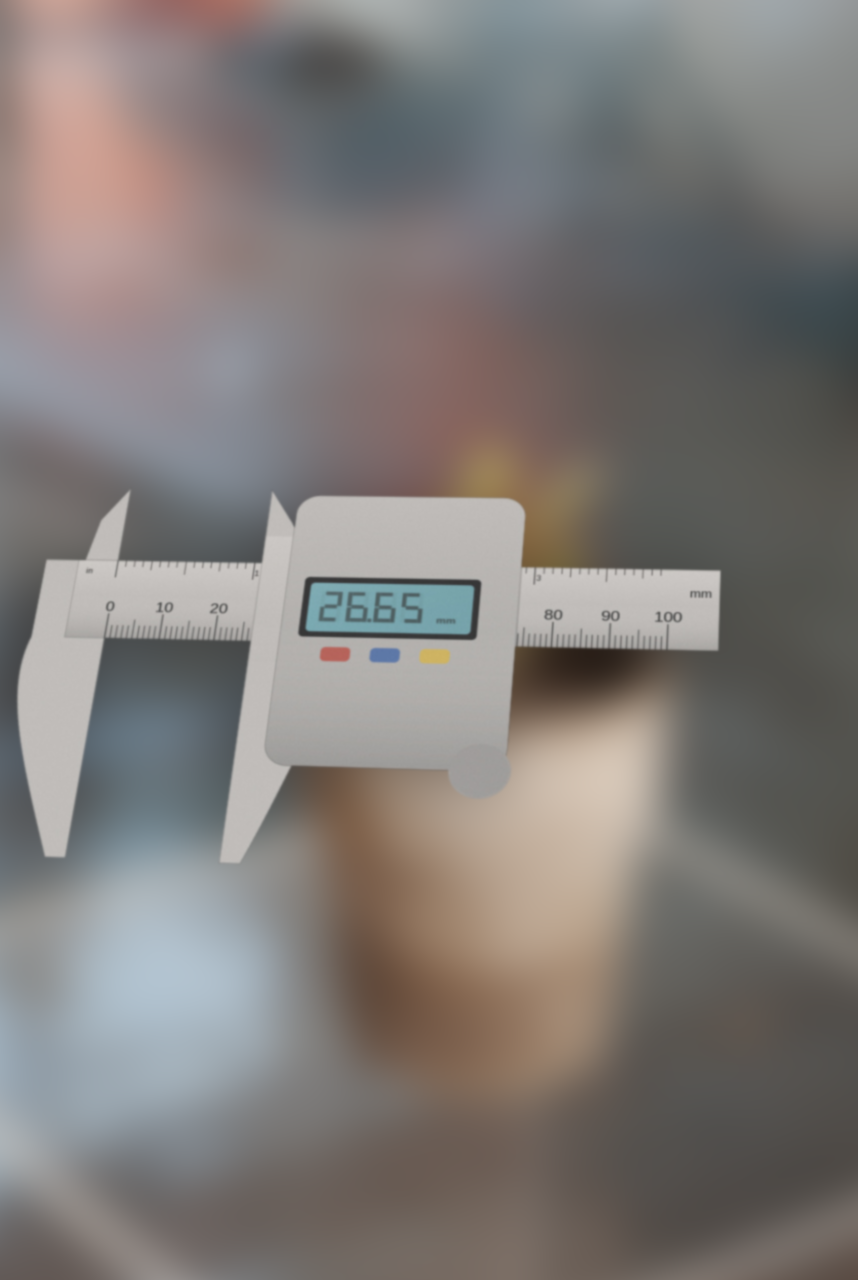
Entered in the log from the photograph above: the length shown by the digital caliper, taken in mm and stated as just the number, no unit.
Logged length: 26.65
